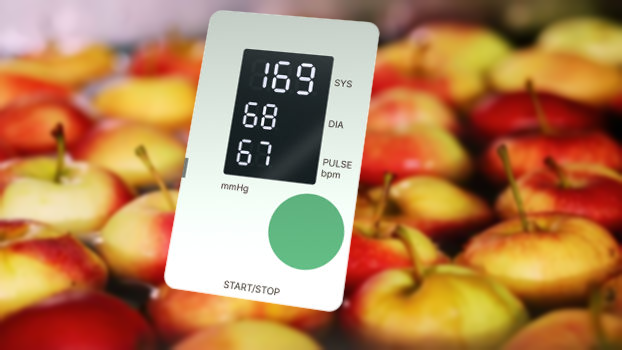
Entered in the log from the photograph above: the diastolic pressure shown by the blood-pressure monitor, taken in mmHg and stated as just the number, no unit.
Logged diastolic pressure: 68
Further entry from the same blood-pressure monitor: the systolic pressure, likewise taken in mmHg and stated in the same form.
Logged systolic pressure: 169
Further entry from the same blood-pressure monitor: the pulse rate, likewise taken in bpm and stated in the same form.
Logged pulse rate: 67
